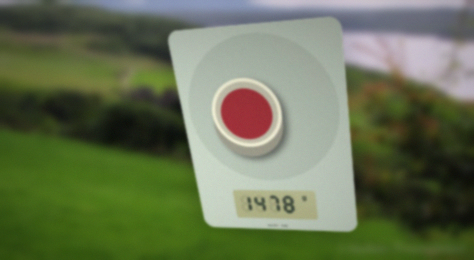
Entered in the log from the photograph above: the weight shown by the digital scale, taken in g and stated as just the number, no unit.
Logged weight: 1478
